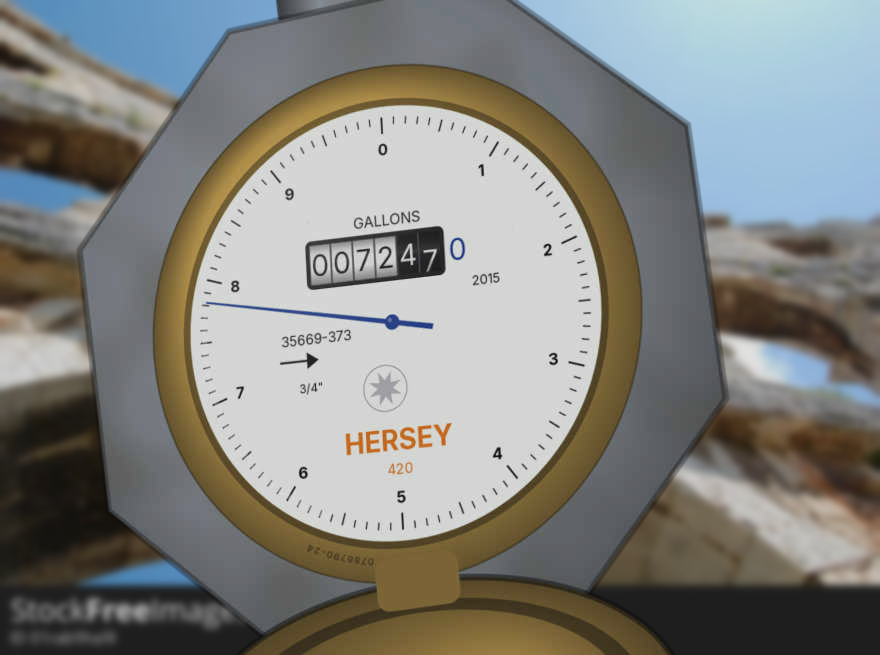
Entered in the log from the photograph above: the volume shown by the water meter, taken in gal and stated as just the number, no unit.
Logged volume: 72467.8
